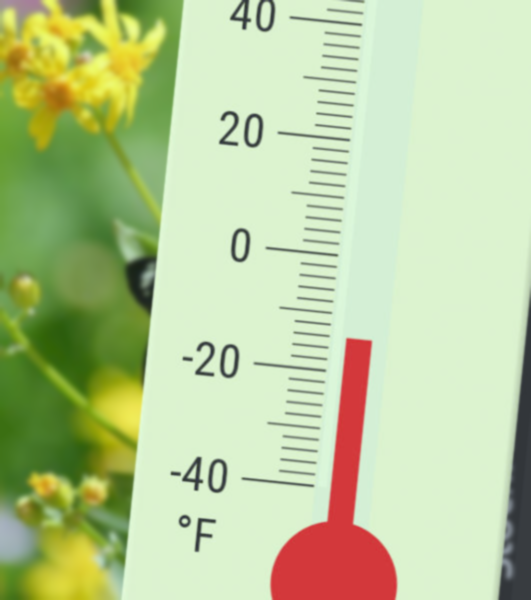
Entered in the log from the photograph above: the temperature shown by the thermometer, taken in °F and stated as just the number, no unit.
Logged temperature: -14
